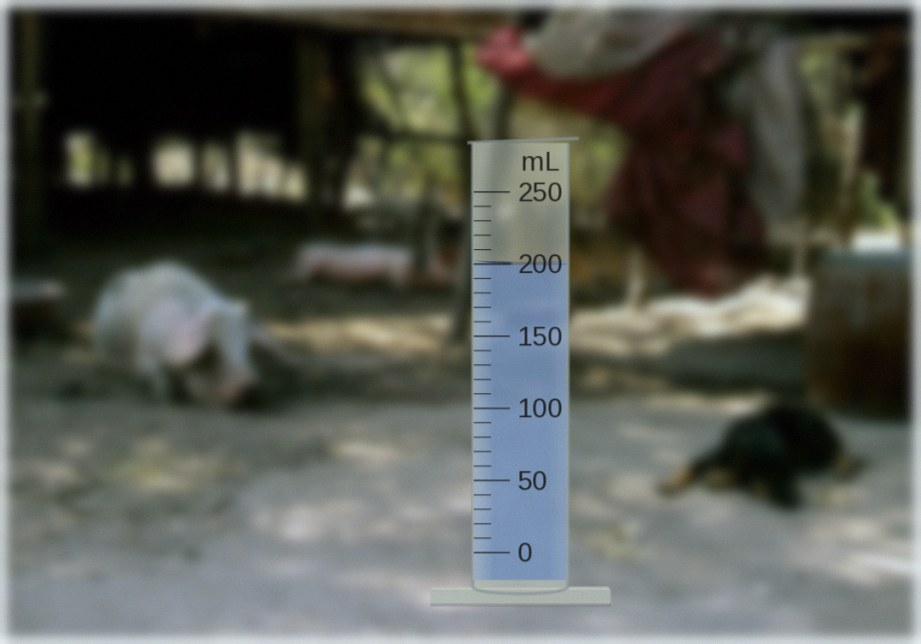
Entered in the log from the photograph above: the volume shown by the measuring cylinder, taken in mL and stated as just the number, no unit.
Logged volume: 200
